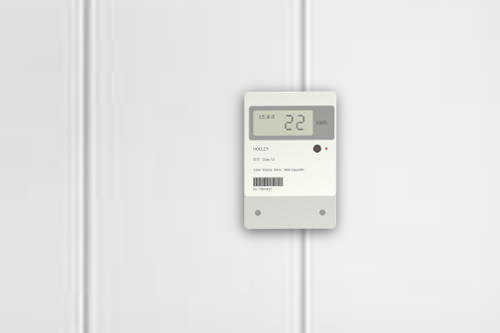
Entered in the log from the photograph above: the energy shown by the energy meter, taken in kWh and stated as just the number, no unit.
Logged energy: 22
